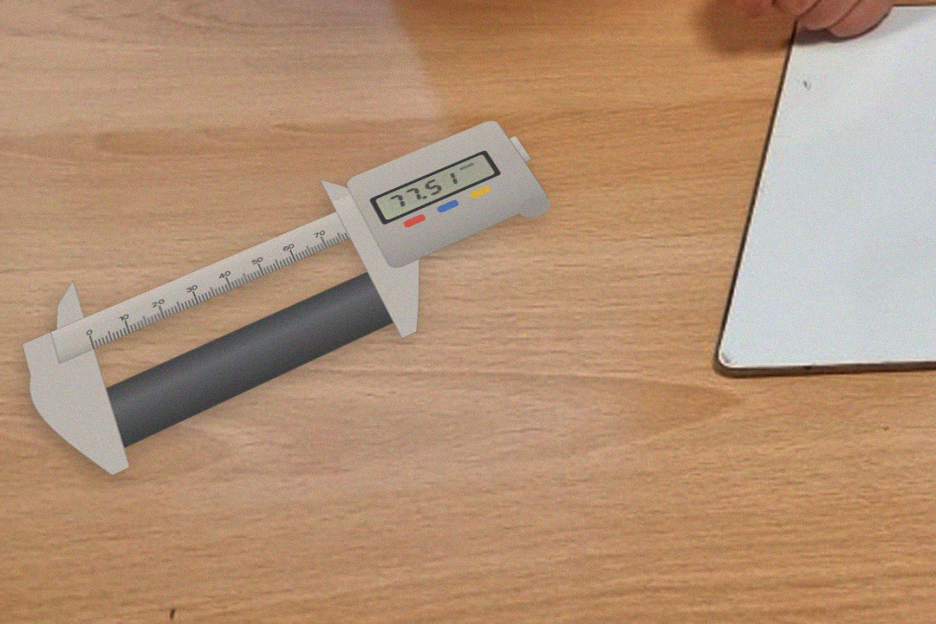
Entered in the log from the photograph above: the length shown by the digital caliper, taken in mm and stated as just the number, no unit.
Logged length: 77.51
